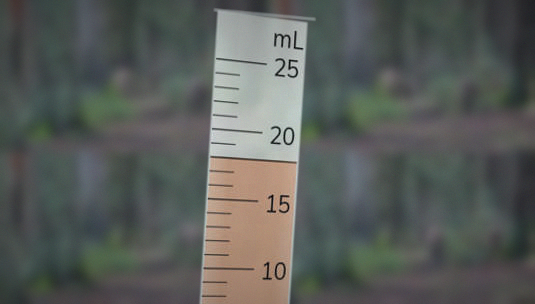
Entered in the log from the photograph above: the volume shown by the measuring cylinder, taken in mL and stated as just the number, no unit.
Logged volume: 18
